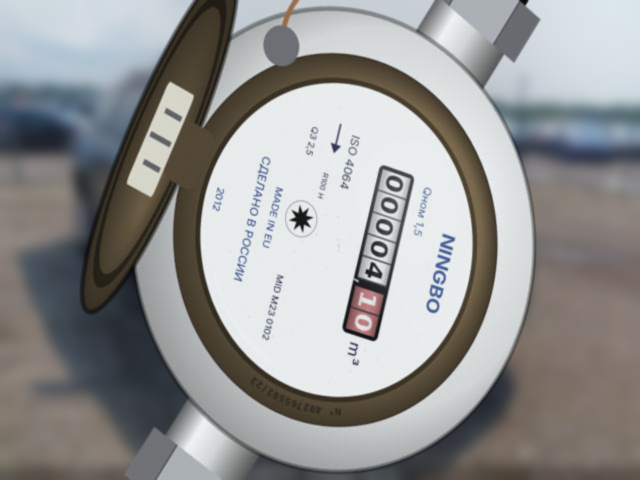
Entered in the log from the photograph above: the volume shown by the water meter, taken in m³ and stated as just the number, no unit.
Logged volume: 4.10
